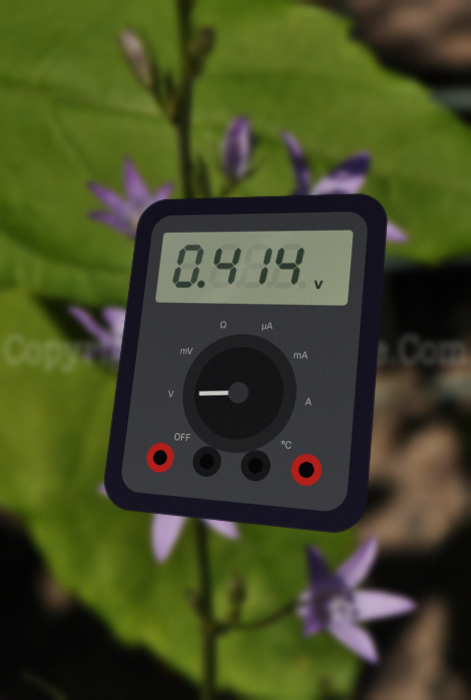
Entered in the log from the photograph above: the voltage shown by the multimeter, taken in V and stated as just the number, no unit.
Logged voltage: 0.414
